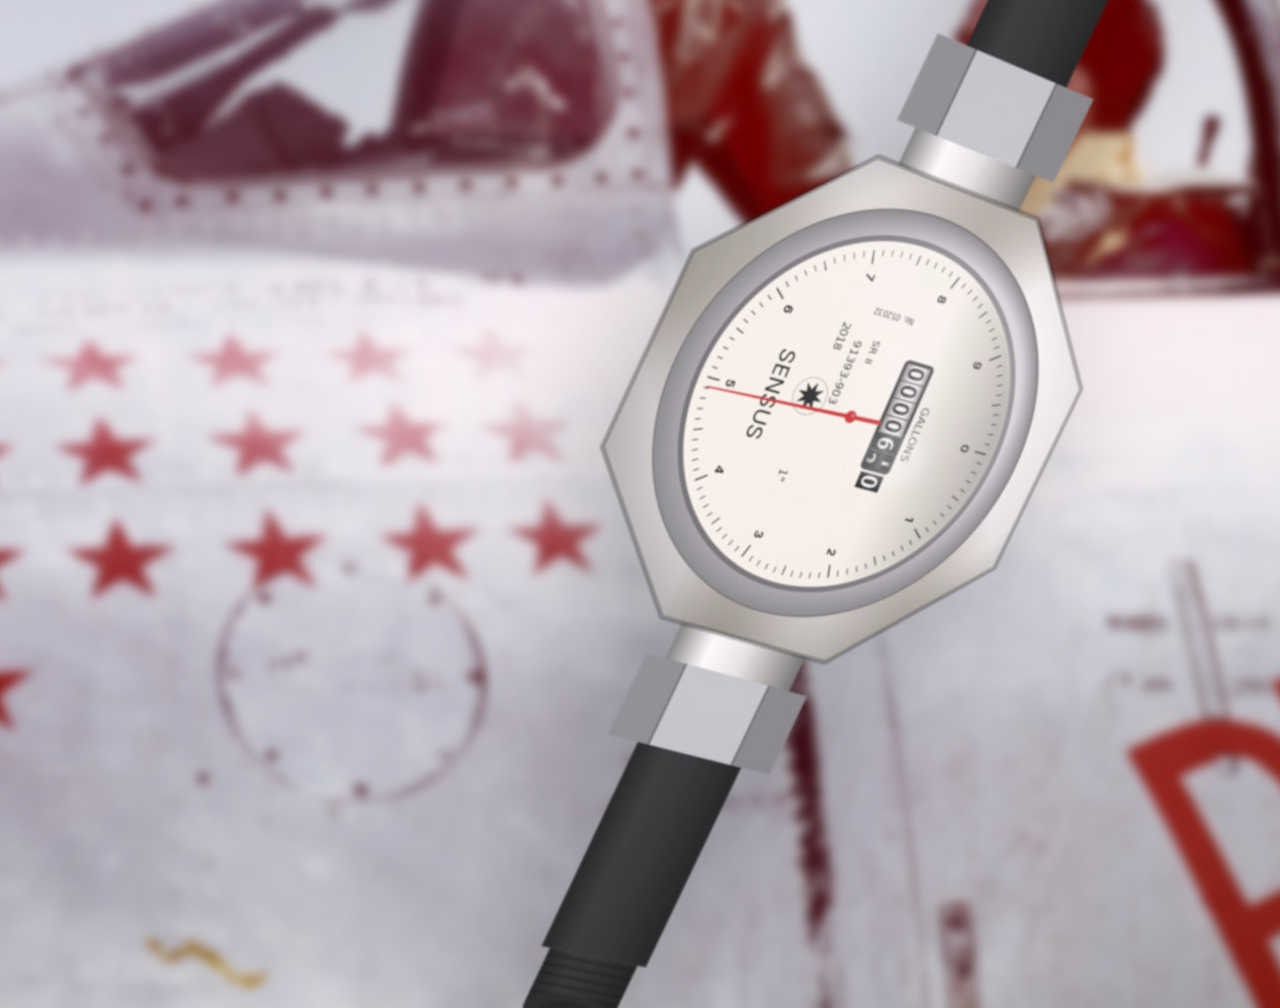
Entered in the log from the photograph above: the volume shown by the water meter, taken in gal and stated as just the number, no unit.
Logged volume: 614.9
